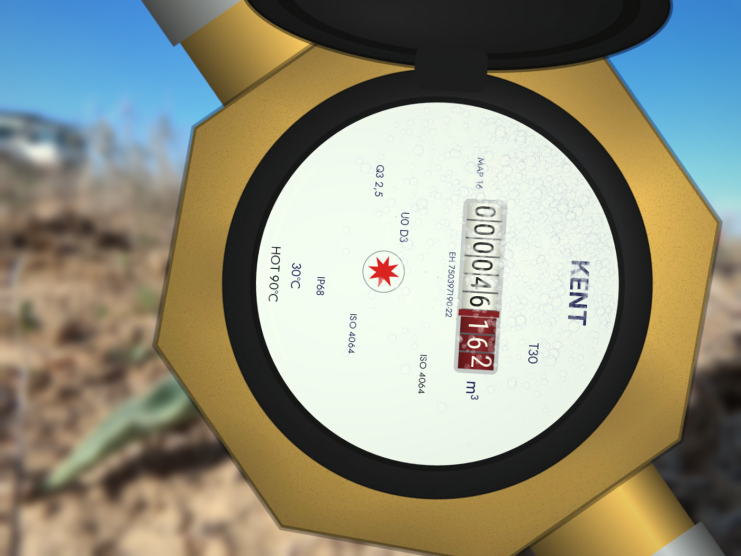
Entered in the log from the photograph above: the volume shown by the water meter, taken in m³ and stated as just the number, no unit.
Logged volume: 46.162
